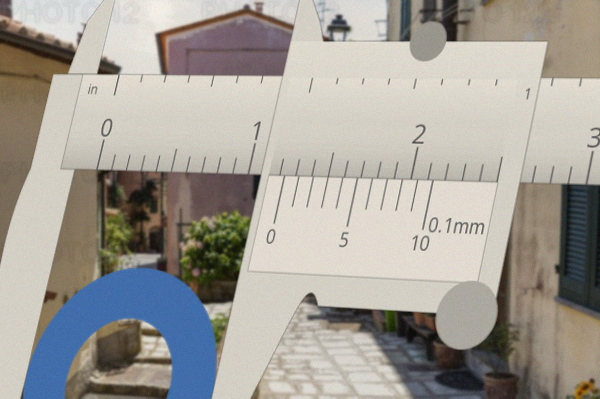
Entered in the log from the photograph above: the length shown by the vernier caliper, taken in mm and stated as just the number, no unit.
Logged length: 12.3
